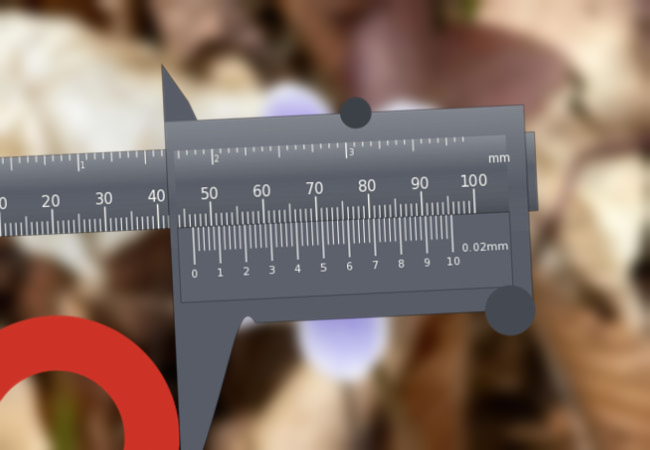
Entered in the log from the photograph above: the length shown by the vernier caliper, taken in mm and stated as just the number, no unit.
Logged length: 46.5
